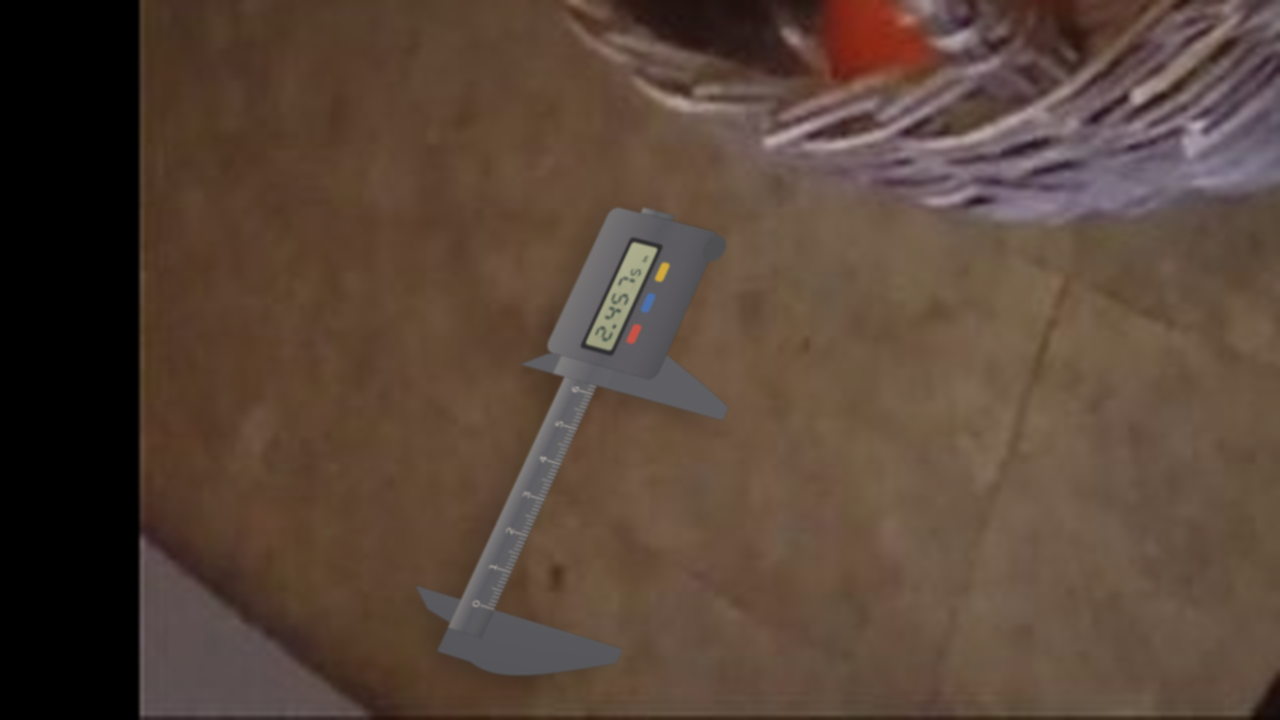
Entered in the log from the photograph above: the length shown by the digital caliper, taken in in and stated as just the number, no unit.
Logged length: 2.4575
